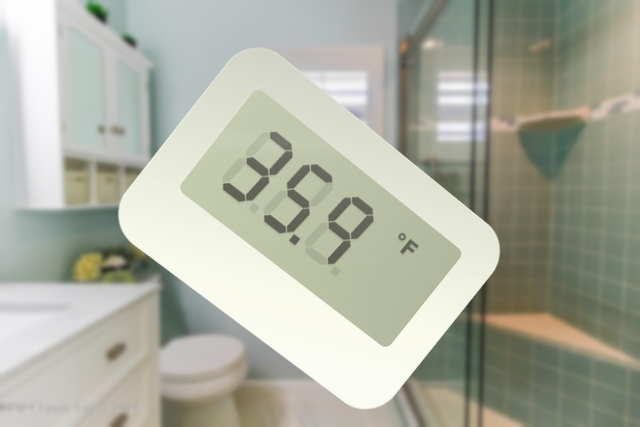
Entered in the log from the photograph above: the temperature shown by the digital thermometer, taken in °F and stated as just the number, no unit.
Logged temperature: 35.9
